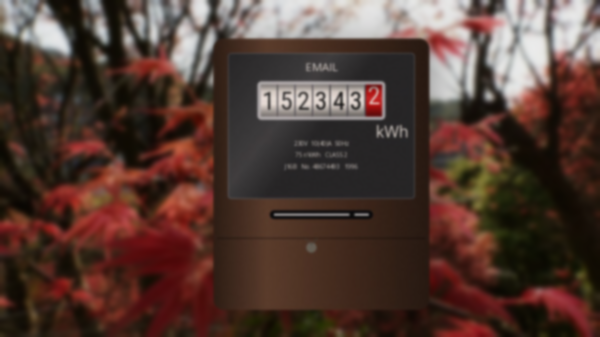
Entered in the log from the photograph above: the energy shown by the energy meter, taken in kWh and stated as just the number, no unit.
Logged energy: 152343.2
